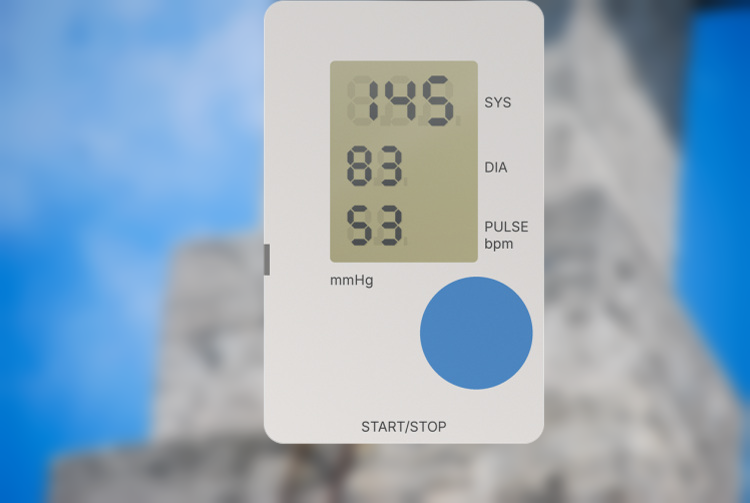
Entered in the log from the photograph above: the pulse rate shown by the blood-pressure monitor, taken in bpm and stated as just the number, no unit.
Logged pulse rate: 53
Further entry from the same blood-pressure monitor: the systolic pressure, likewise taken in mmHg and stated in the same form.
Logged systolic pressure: 145
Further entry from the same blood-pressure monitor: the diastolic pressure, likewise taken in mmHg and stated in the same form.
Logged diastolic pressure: 83
